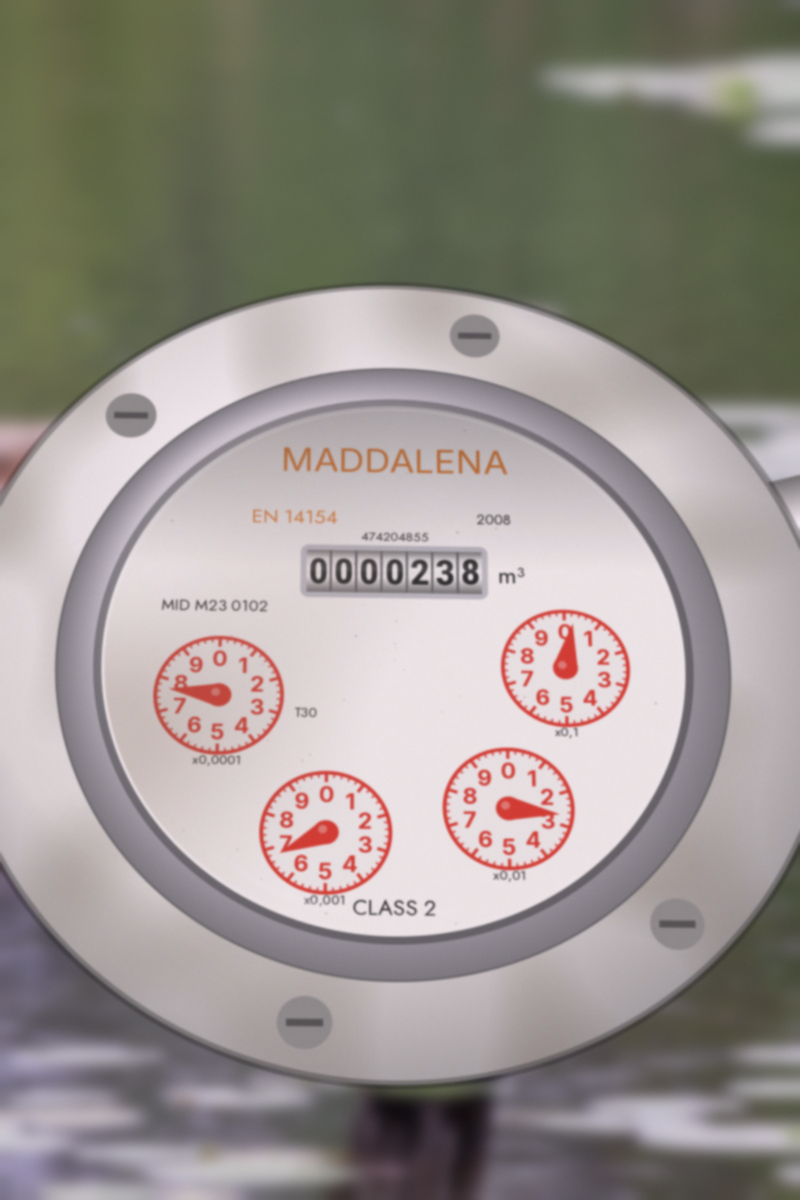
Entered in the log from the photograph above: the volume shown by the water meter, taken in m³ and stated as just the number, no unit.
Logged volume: 238.0267
